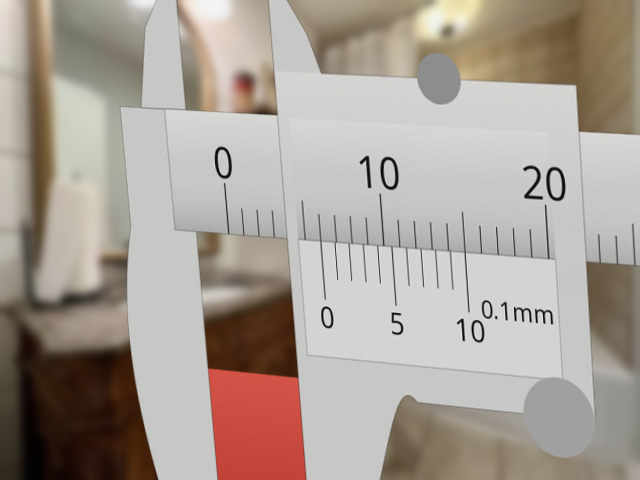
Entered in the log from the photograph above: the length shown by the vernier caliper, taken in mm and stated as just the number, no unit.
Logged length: 6.0
